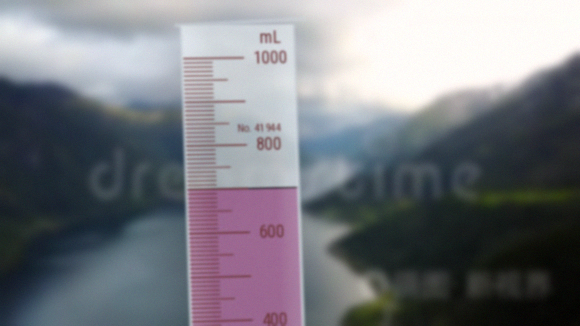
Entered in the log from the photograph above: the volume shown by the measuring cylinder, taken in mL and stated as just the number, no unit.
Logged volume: 700
